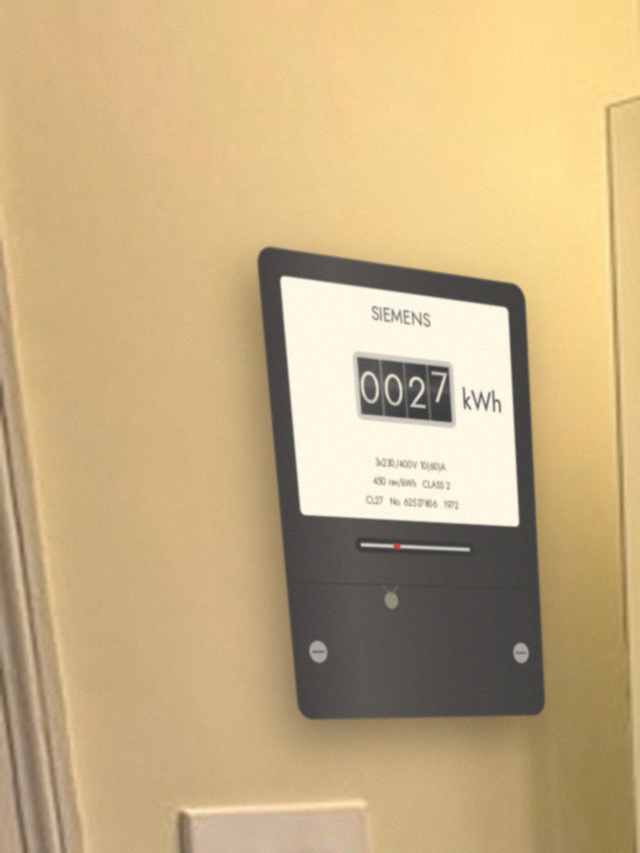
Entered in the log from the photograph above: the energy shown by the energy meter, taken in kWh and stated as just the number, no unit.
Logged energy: 27
